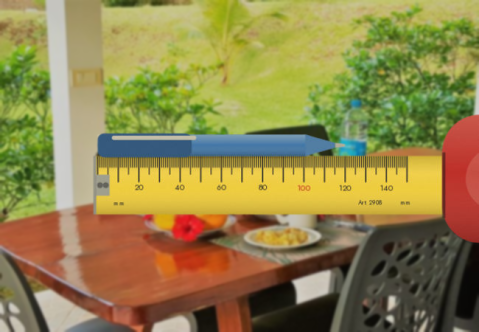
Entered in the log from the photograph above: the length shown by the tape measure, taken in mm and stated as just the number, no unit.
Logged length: 120
